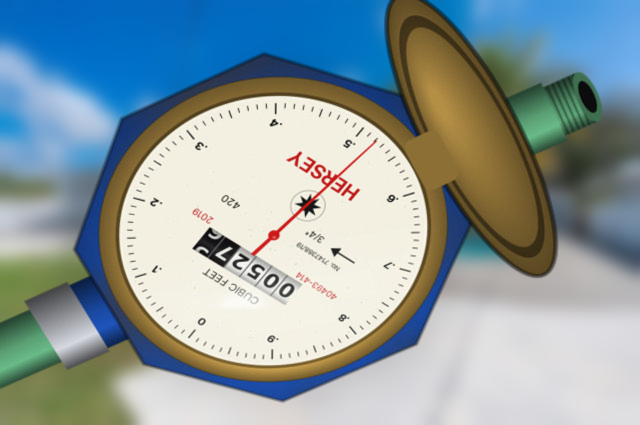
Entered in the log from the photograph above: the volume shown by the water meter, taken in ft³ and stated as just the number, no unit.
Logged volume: 5275.52
